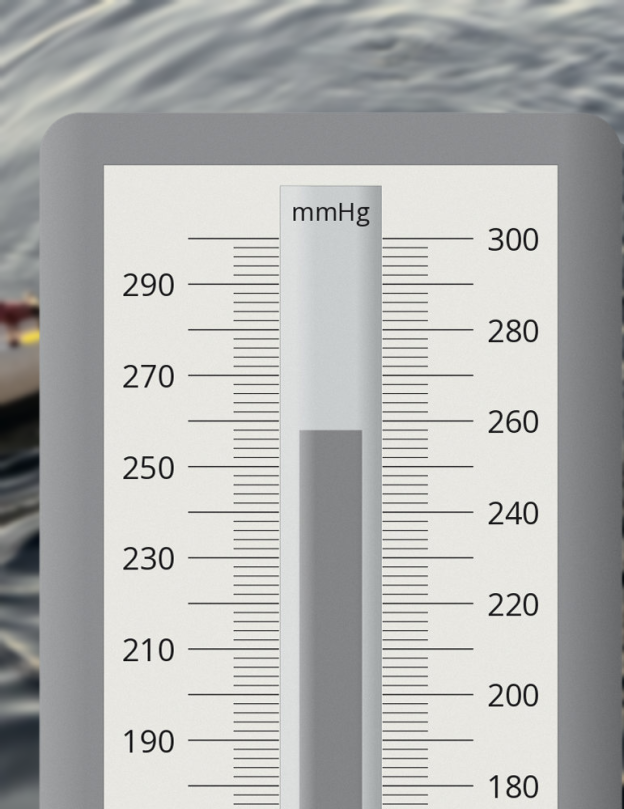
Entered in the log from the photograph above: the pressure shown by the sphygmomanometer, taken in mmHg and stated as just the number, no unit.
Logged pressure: 258
